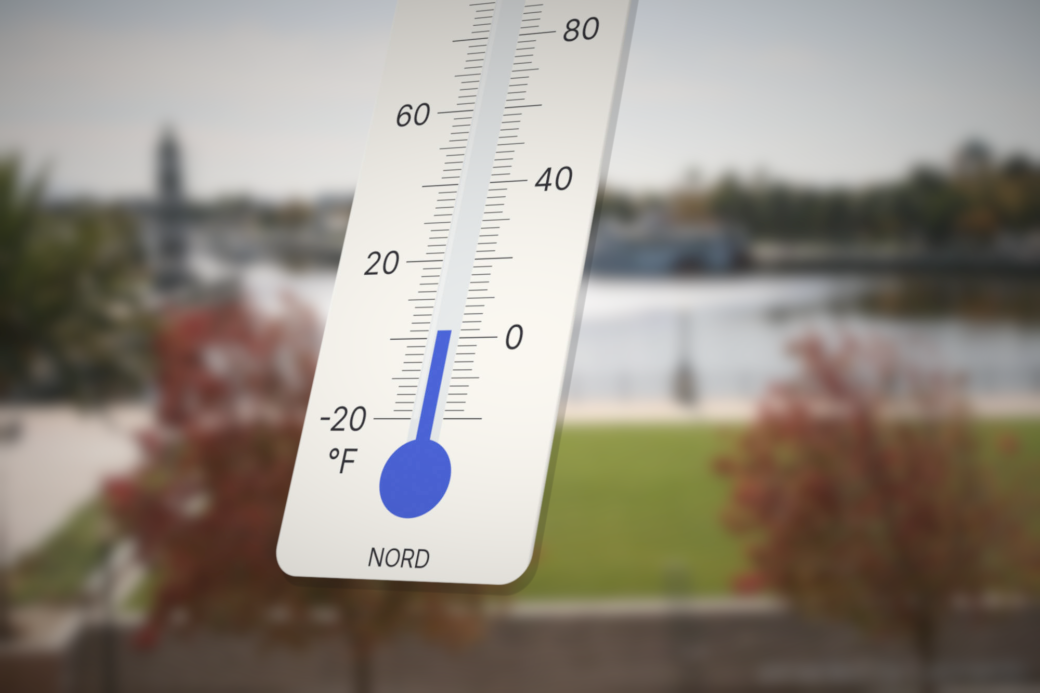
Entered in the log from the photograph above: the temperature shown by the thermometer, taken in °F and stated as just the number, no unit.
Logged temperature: 2
